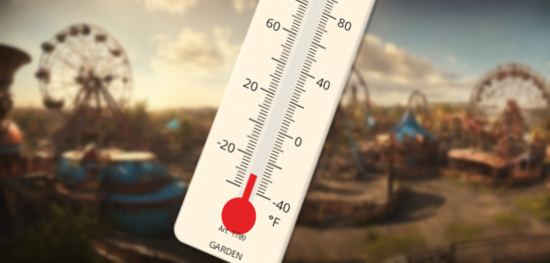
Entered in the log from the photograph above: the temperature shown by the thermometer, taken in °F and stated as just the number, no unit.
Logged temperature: -30
